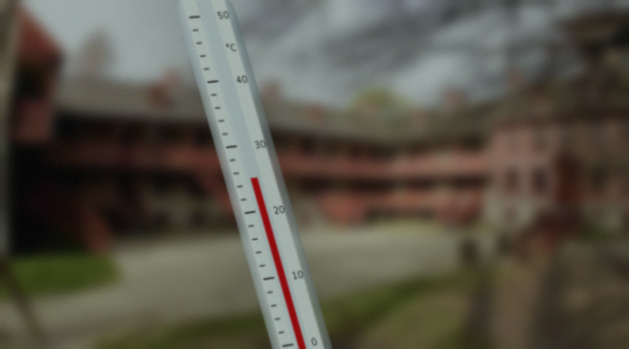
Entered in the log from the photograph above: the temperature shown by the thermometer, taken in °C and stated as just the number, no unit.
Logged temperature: 25
